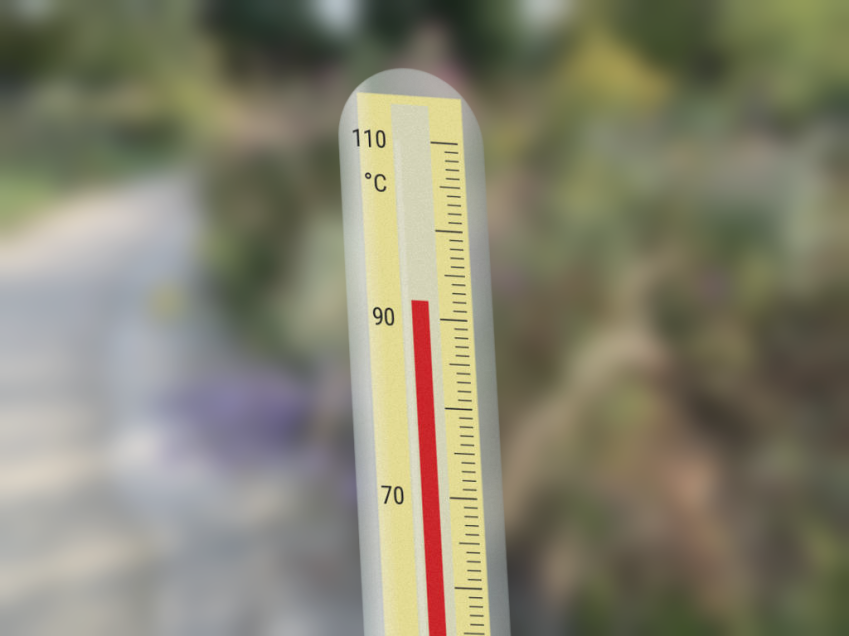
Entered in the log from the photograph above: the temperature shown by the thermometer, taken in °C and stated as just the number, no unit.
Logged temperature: 92
